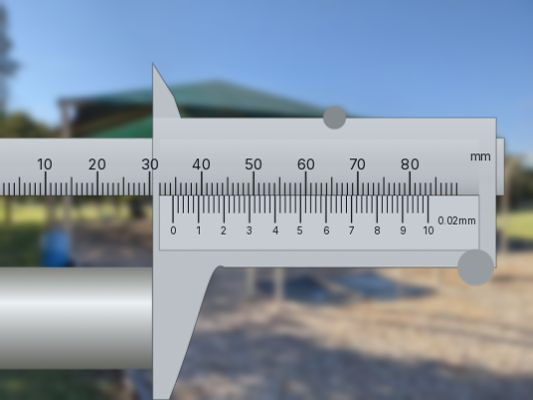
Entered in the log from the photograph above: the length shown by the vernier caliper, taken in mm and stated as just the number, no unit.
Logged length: 34.5
